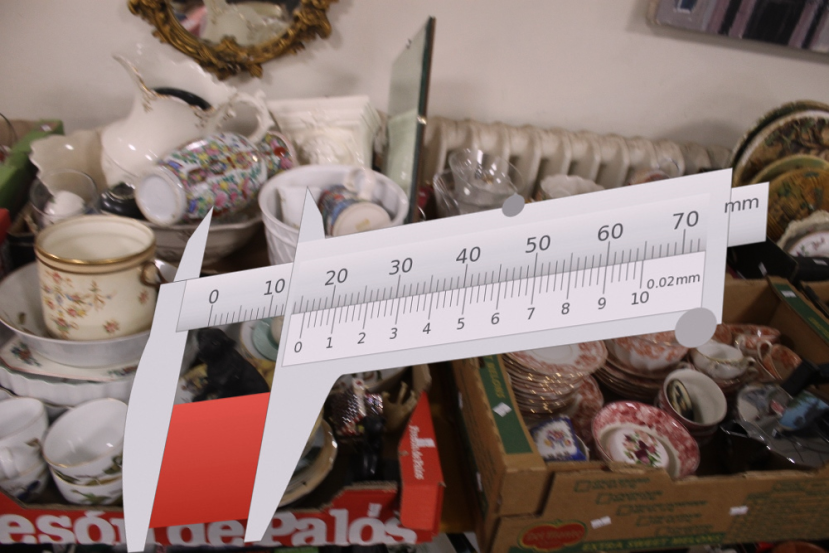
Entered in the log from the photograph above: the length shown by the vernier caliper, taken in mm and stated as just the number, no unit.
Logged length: 15.8
